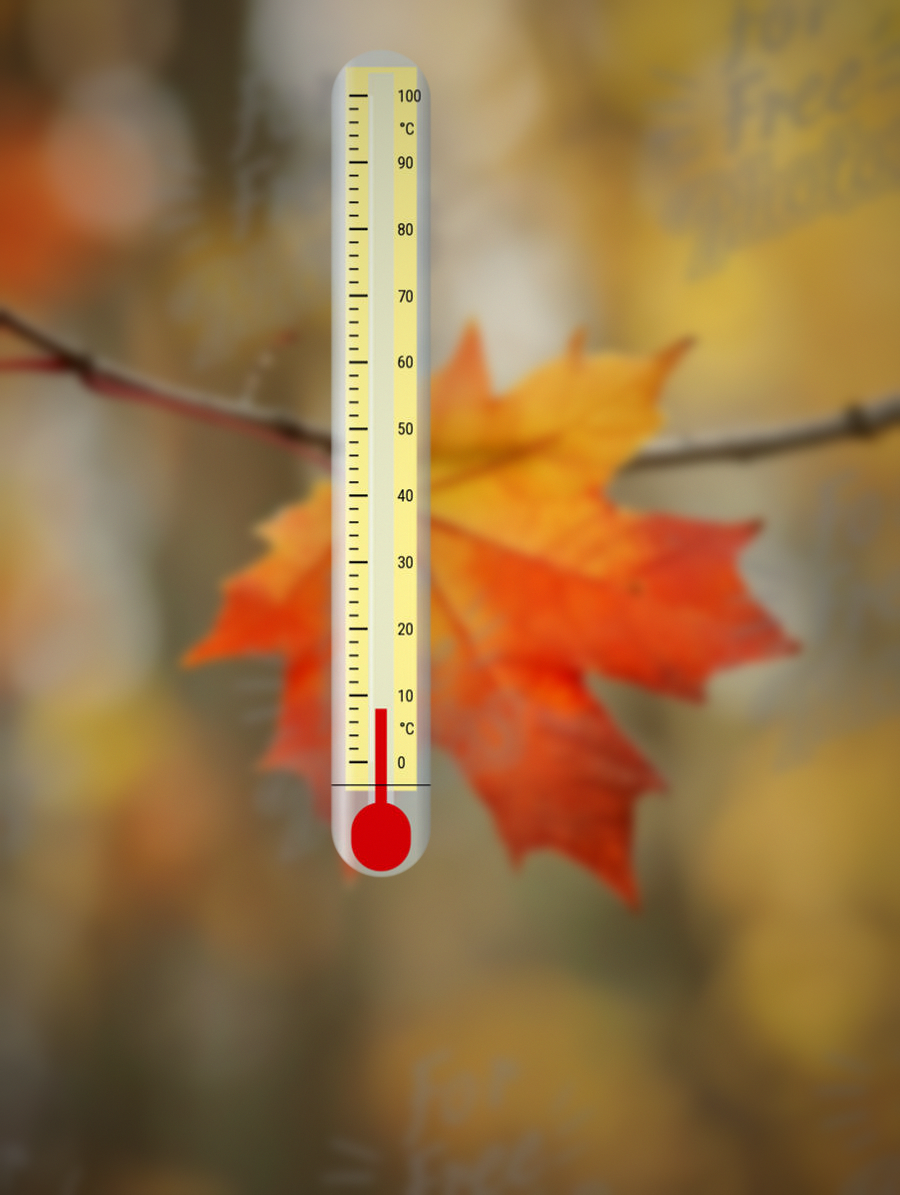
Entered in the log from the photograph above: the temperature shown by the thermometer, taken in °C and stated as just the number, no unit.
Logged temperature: 8
